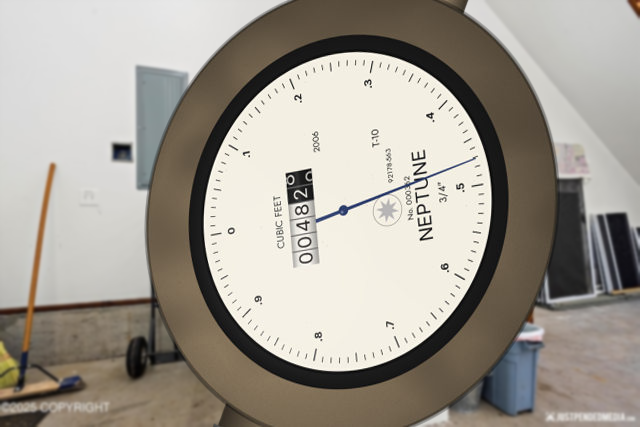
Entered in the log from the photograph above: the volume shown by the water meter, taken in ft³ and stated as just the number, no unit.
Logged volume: 4828.47
